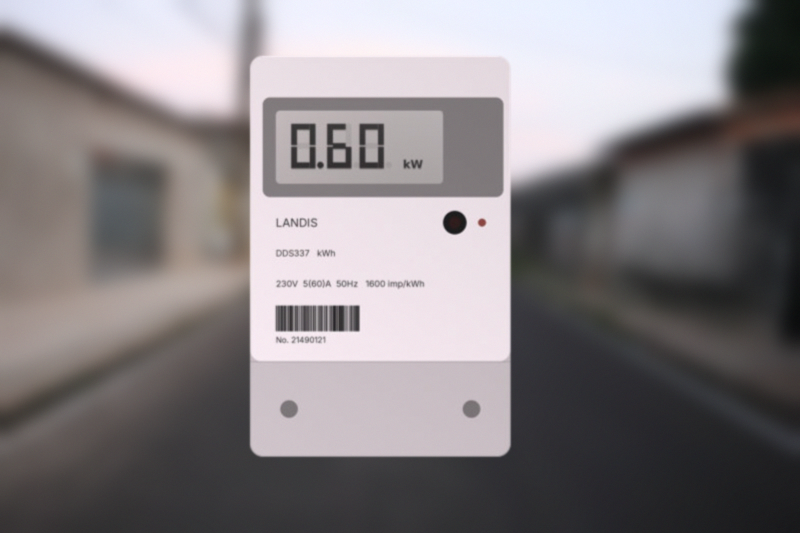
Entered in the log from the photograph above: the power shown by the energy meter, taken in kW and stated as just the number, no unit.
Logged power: 0.60
